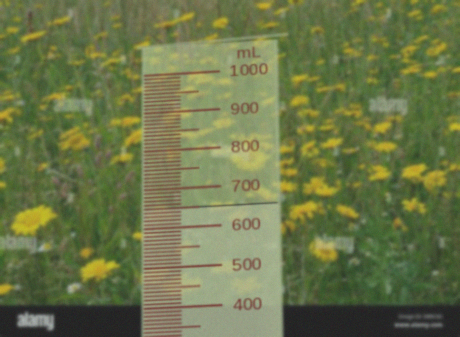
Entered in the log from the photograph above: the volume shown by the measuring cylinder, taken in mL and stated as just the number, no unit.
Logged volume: 650
